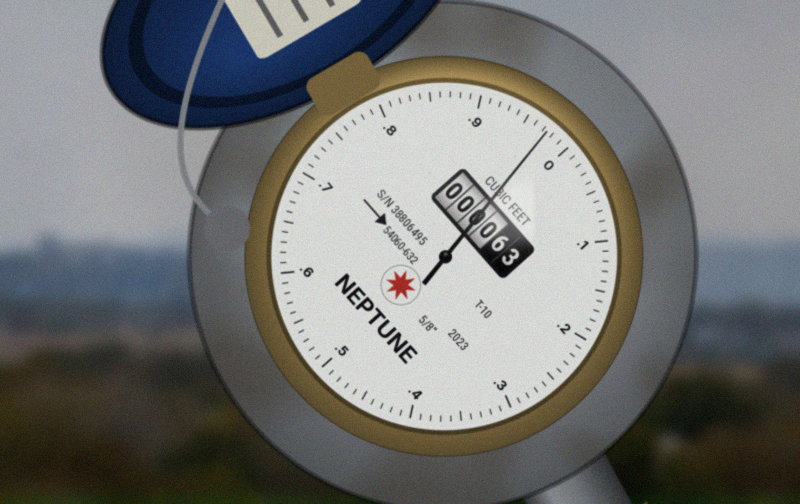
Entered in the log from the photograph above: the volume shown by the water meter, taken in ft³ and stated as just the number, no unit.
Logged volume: 62.97
